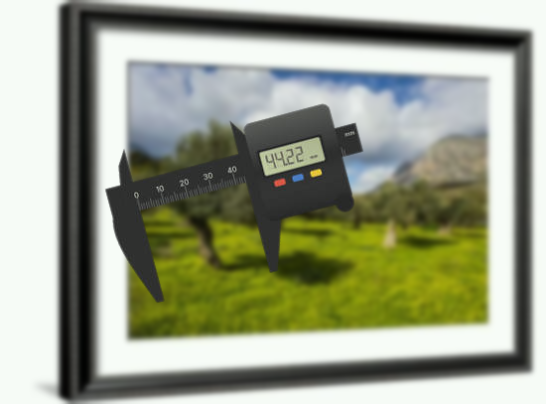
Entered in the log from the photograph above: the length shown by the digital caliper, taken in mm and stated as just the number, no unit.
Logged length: 44.22
